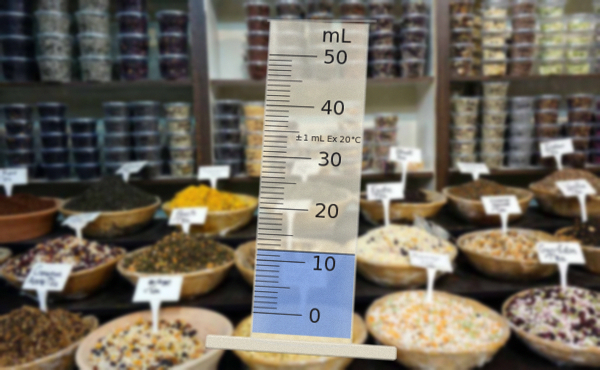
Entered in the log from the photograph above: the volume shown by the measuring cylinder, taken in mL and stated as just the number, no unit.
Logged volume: 12
